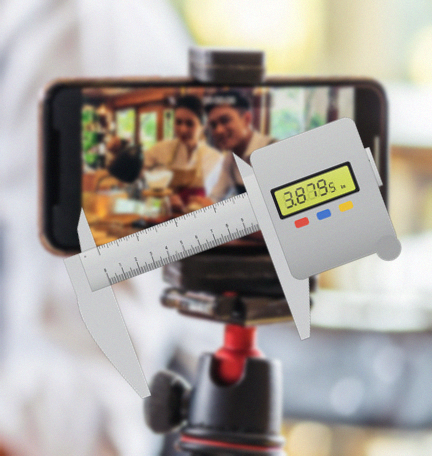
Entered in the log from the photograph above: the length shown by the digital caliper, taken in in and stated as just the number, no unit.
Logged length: 3.8795
